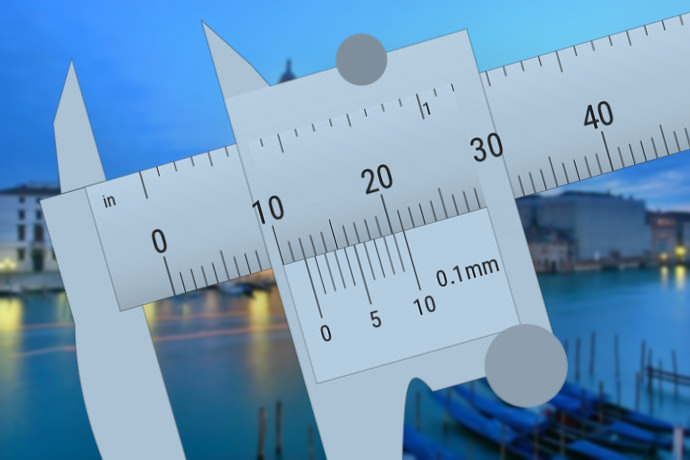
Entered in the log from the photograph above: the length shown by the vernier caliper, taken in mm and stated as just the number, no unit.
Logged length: 12.0
